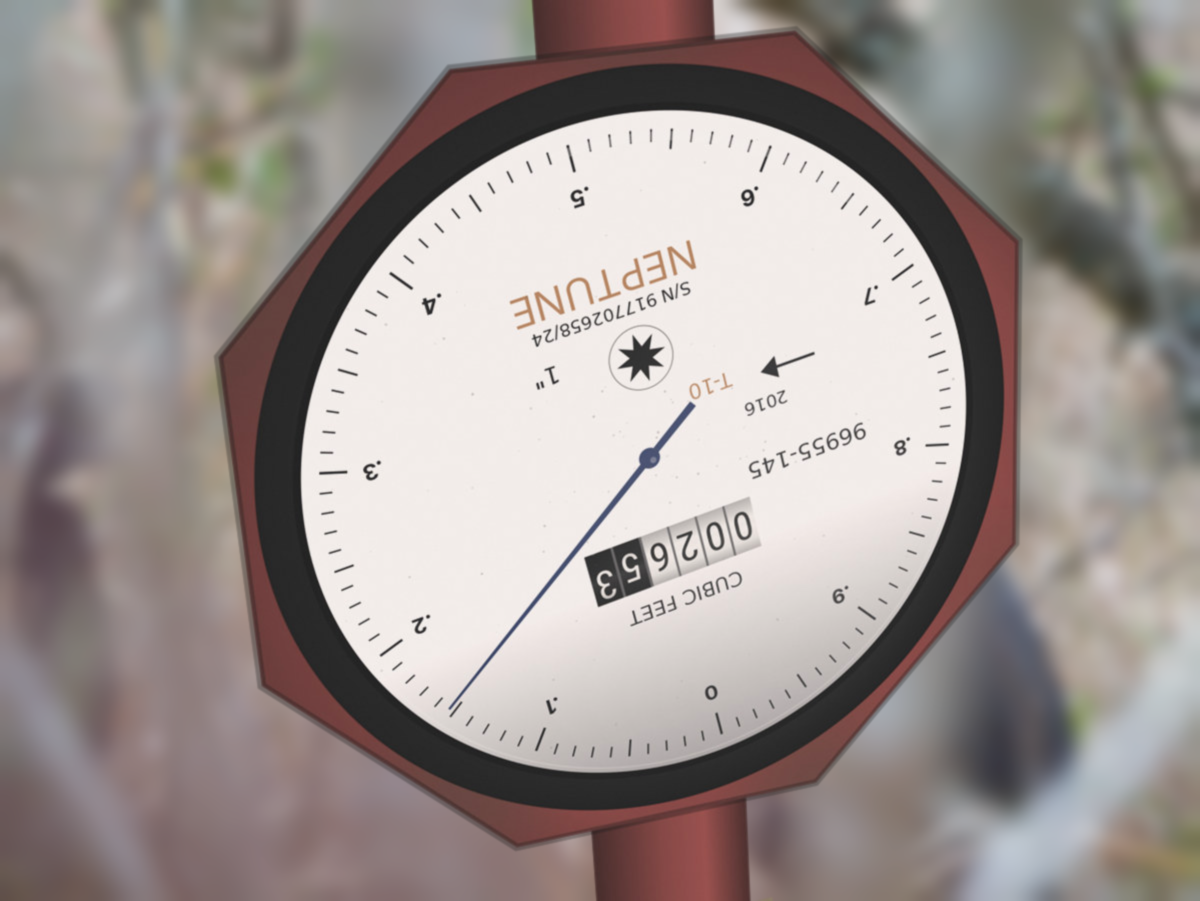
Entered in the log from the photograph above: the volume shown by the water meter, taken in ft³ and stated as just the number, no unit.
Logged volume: 2653.15
